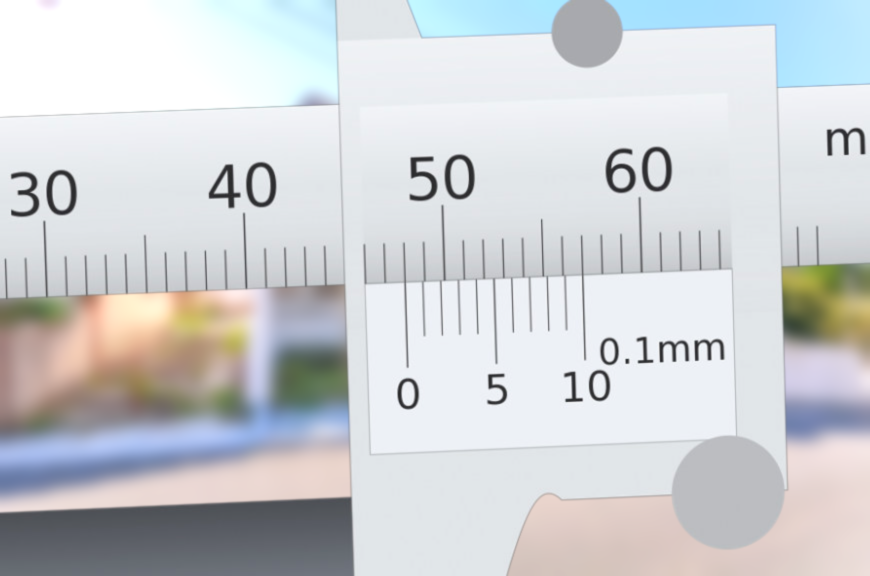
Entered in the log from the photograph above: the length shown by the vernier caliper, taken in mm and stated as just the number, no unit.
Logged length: 48.0
